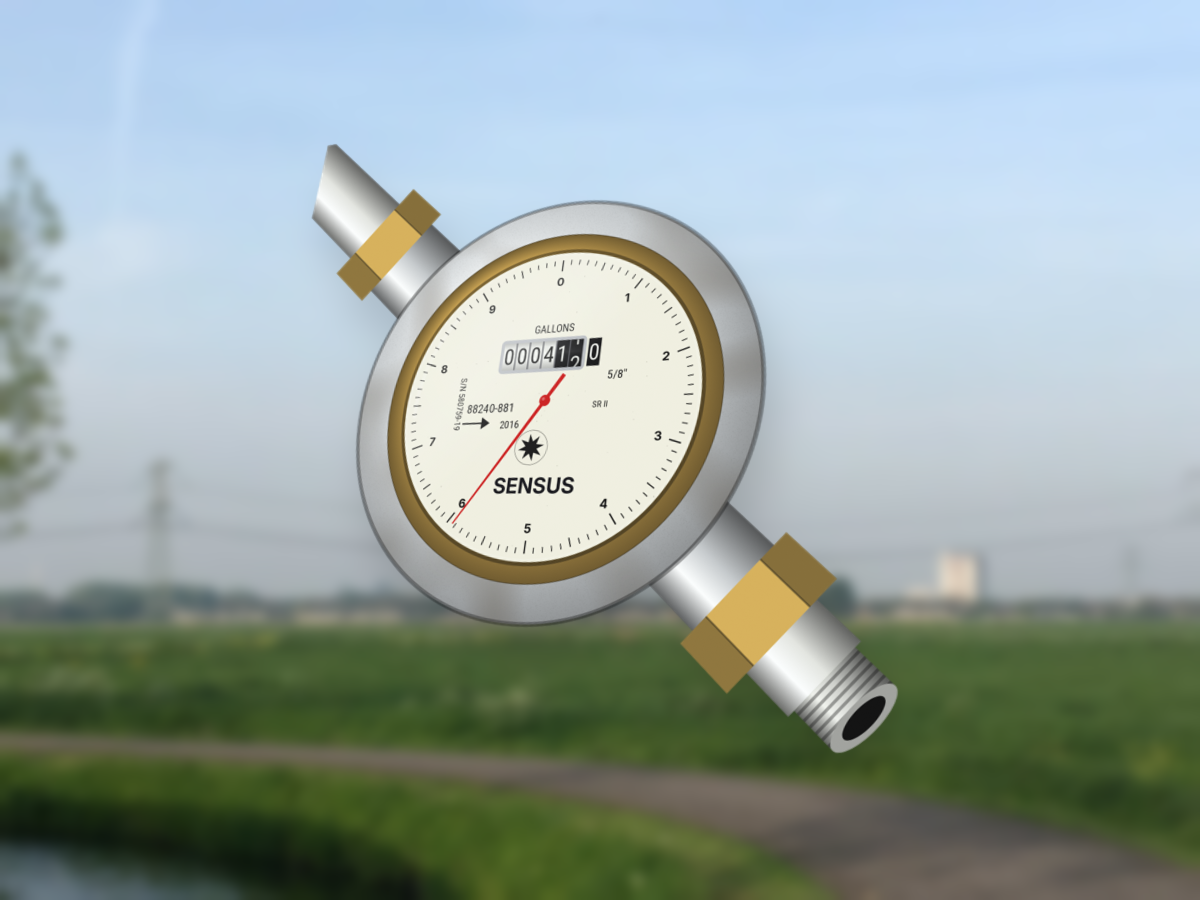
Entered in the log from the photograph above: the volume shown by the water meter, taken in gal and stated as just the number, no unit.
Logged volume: 4115.9
